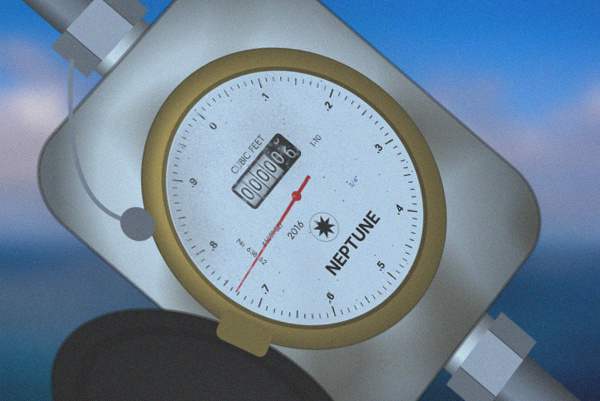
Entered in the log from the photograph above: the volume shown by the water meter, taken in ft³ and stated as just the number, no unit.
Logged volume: 5.73
